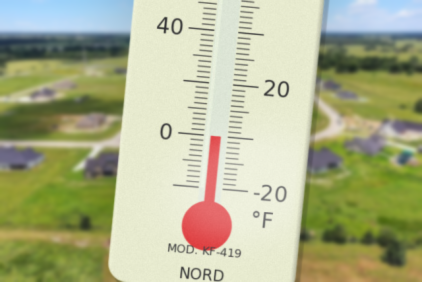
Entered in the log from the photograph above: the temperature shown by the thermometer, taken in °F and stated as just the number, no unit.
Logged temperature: 0
